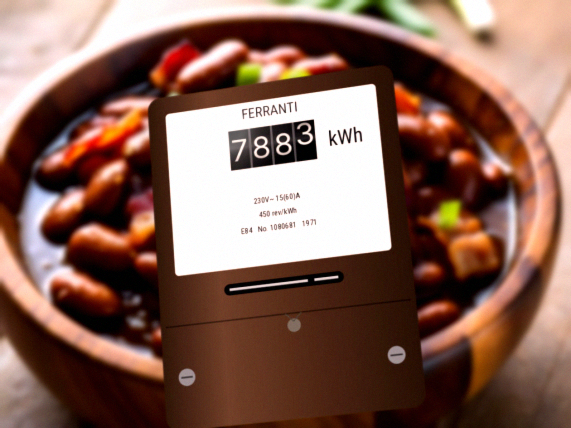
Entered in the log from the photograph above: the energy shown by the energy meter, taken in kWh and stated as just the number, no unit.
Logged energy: 7883
